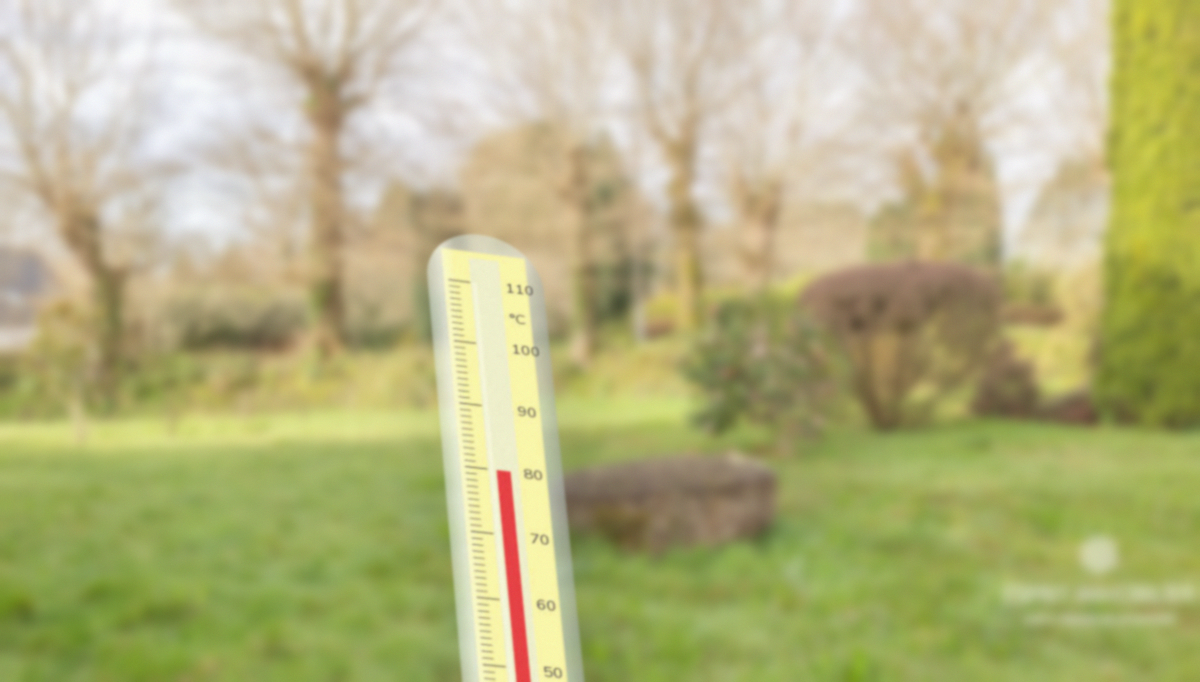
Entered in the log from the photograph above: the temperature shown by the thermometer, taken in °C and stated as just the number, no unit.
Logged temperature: 80
